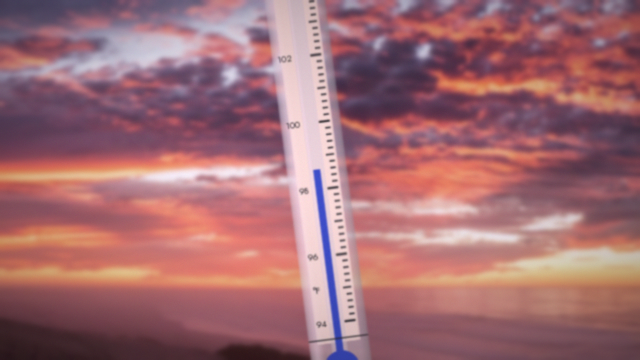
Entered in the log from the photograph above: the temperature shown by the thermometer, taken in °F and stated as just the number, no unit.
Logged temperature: 98.6
